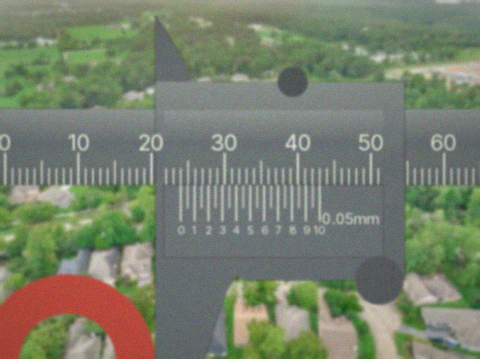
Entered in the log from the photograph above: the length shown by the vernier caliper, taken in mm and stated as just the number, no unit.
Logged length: 24.0
